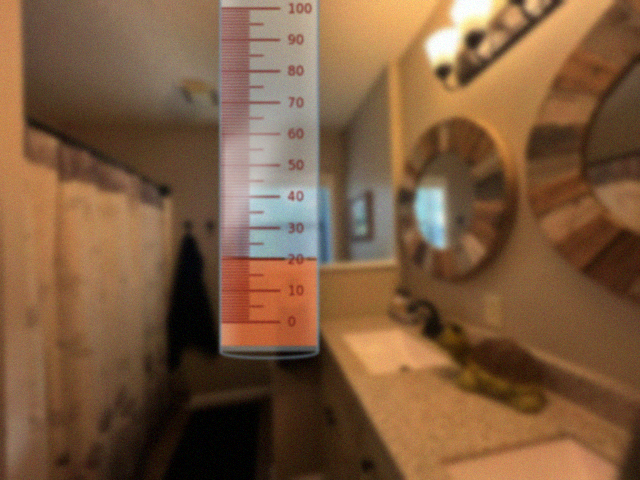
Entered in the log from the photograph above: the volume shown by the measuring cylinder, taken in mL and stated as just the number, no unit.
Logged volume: 20
